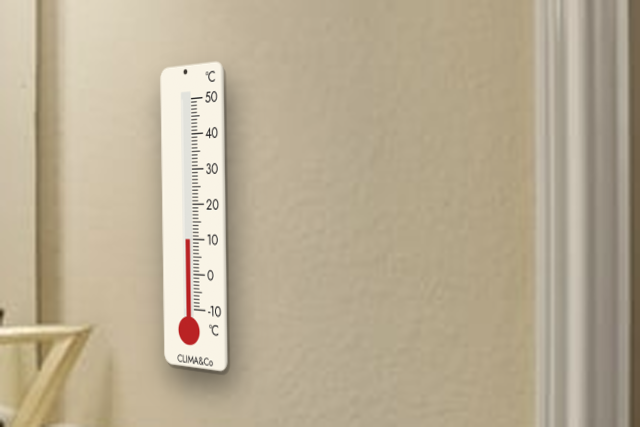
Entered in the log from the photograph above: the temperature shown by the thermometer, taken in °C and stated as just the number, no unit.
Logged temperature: 10
